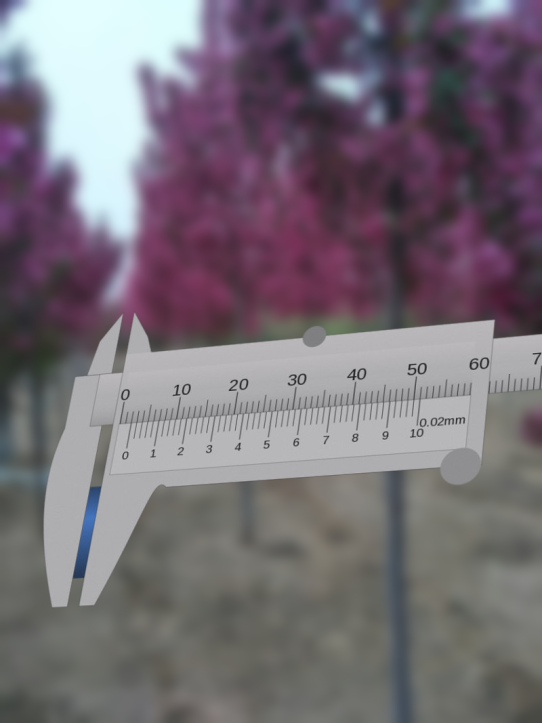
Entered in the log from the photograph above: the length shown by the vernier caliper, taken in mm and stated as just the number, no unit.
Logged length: 2.0
